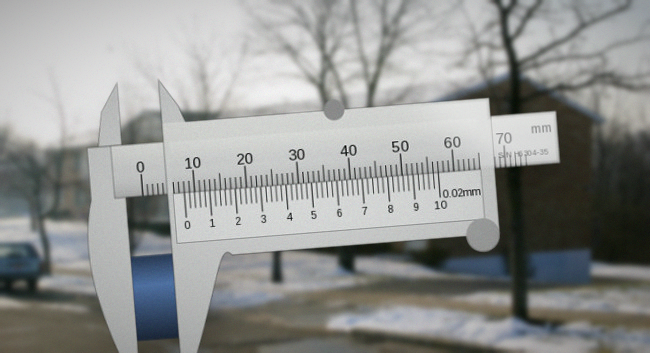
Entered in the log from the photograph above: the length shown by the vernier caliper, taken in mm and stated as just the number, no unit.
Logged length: 8.0
